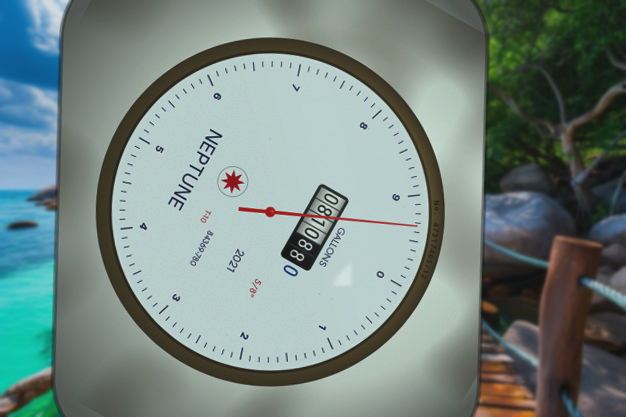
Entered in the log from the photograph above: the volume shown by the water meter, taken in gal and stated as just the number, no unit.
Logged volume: 810879.3
